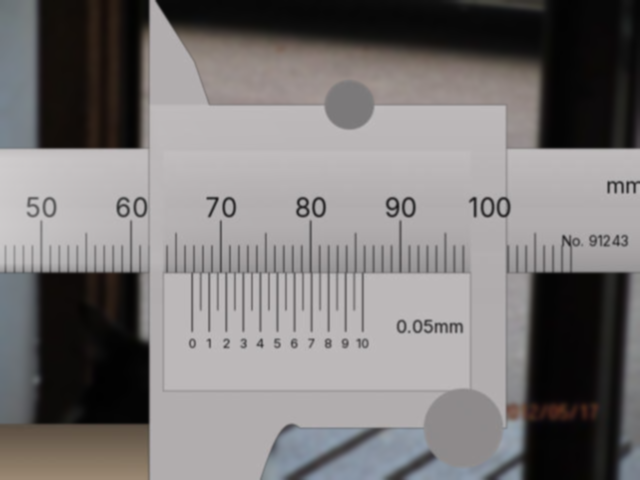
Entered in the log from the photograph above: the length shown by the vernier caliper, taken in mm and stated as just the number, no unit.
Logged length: 66.8
